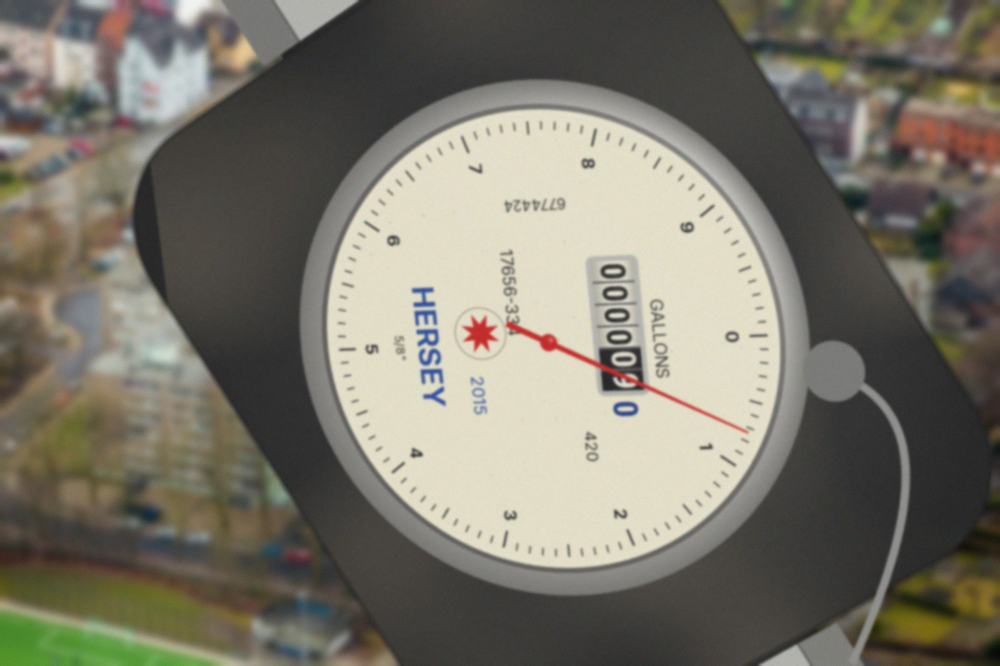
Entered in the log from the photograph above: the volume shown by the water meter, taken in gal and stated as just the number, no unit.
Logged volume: 90.7
